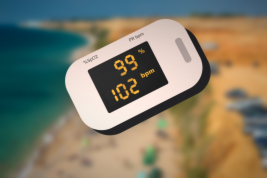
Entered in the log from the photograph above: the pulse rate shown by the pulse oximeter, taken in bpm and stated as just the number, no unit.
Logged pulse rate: 102
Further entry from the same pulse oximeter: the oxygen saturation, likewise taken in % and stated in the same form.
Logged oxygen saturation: 99
